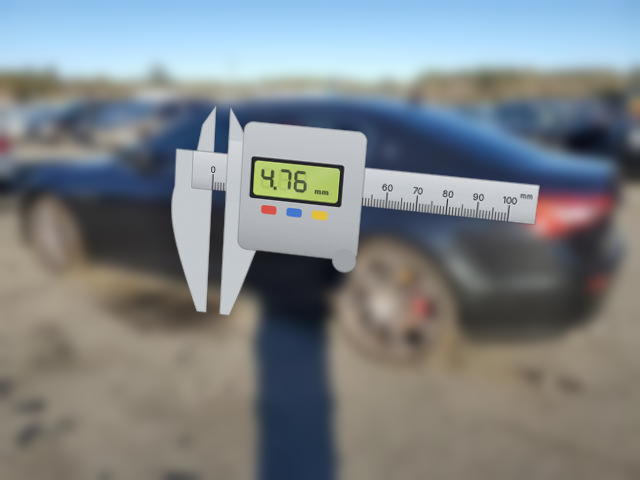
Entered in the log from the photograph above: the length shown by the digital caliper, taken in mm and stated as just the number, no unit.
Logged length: 4.76
